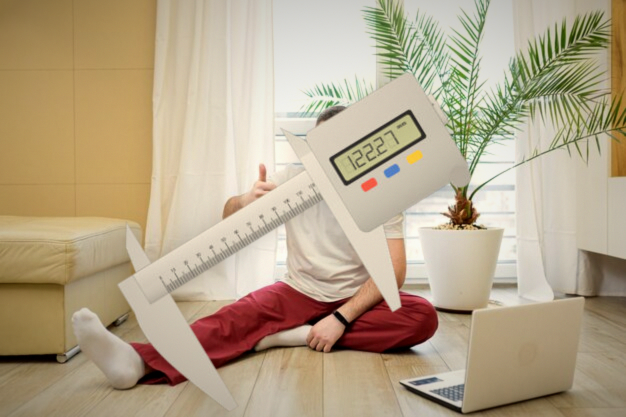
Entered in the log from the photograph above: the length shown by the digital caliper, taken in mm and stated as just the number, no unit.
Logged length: 122.27
